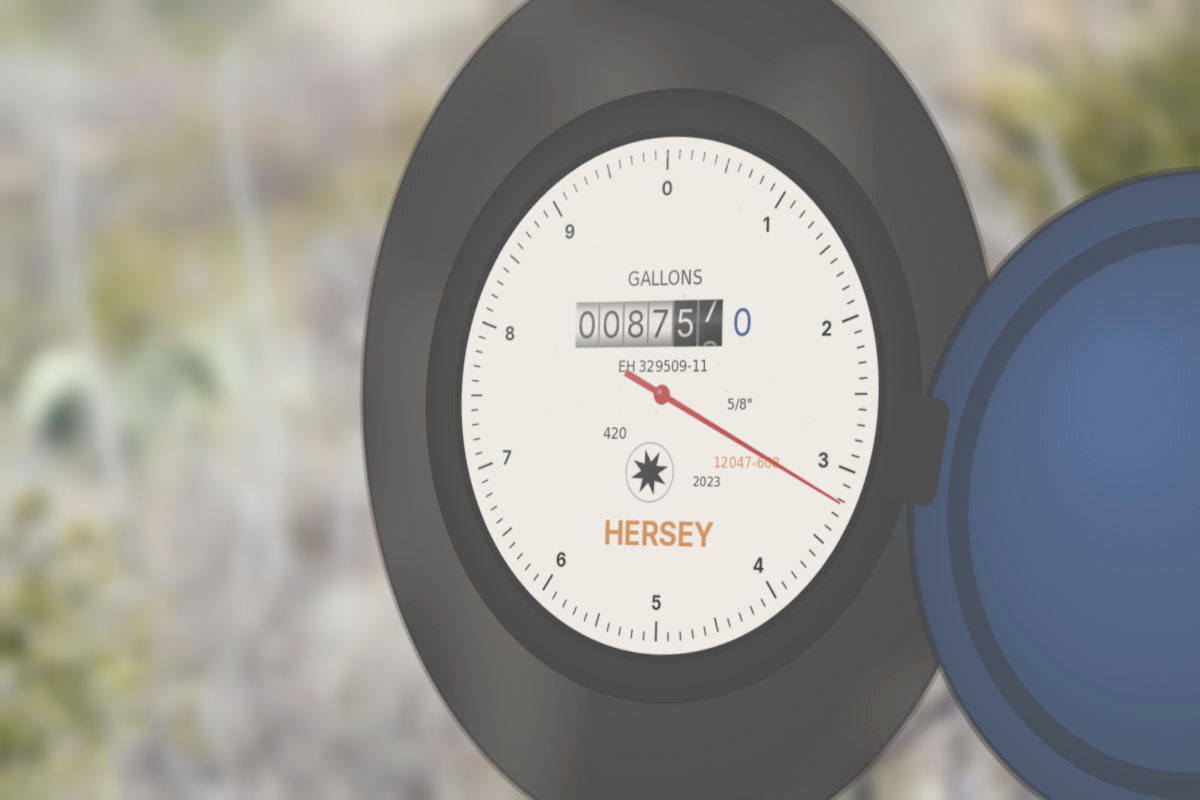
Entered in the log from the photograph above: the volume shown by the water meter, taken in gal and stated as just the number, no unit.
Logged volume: 87573.2
